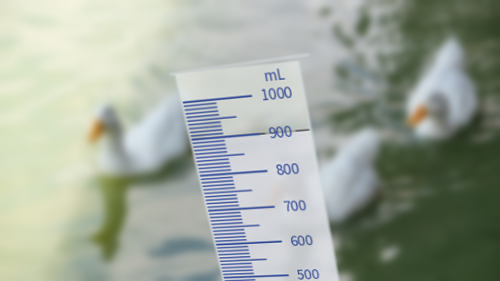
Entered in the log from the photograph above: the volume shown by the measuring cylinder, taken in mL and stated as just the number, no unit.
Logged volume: 900
